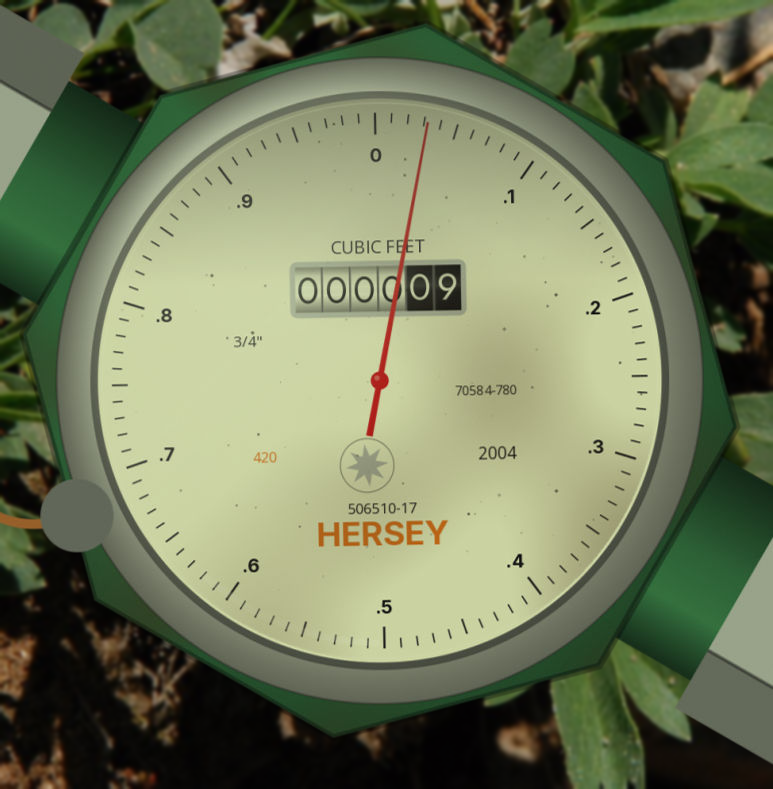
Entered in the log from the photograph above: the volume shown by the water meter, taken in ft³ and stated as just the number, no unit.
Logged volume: 9.03
